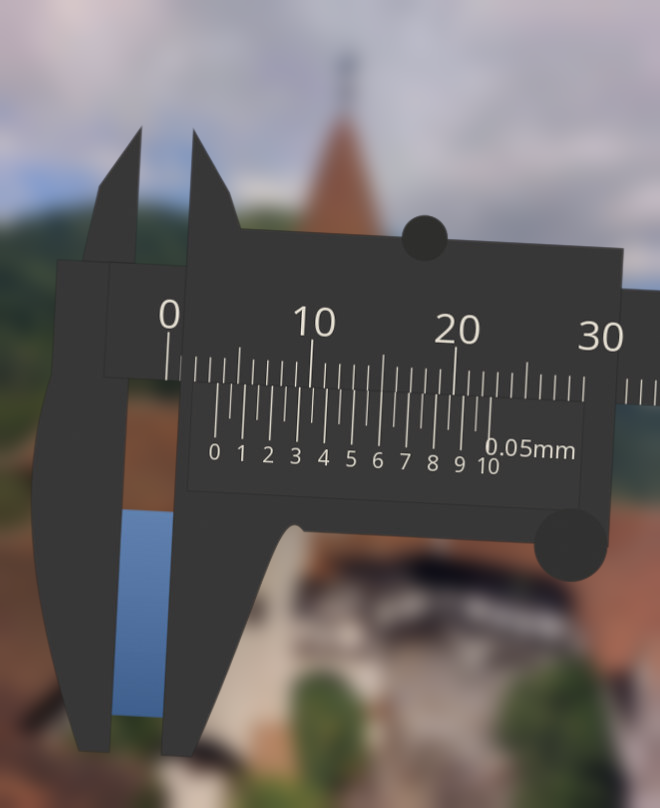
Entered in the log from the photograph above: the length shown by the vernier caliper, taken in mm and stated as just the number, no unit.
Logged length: 3.6
